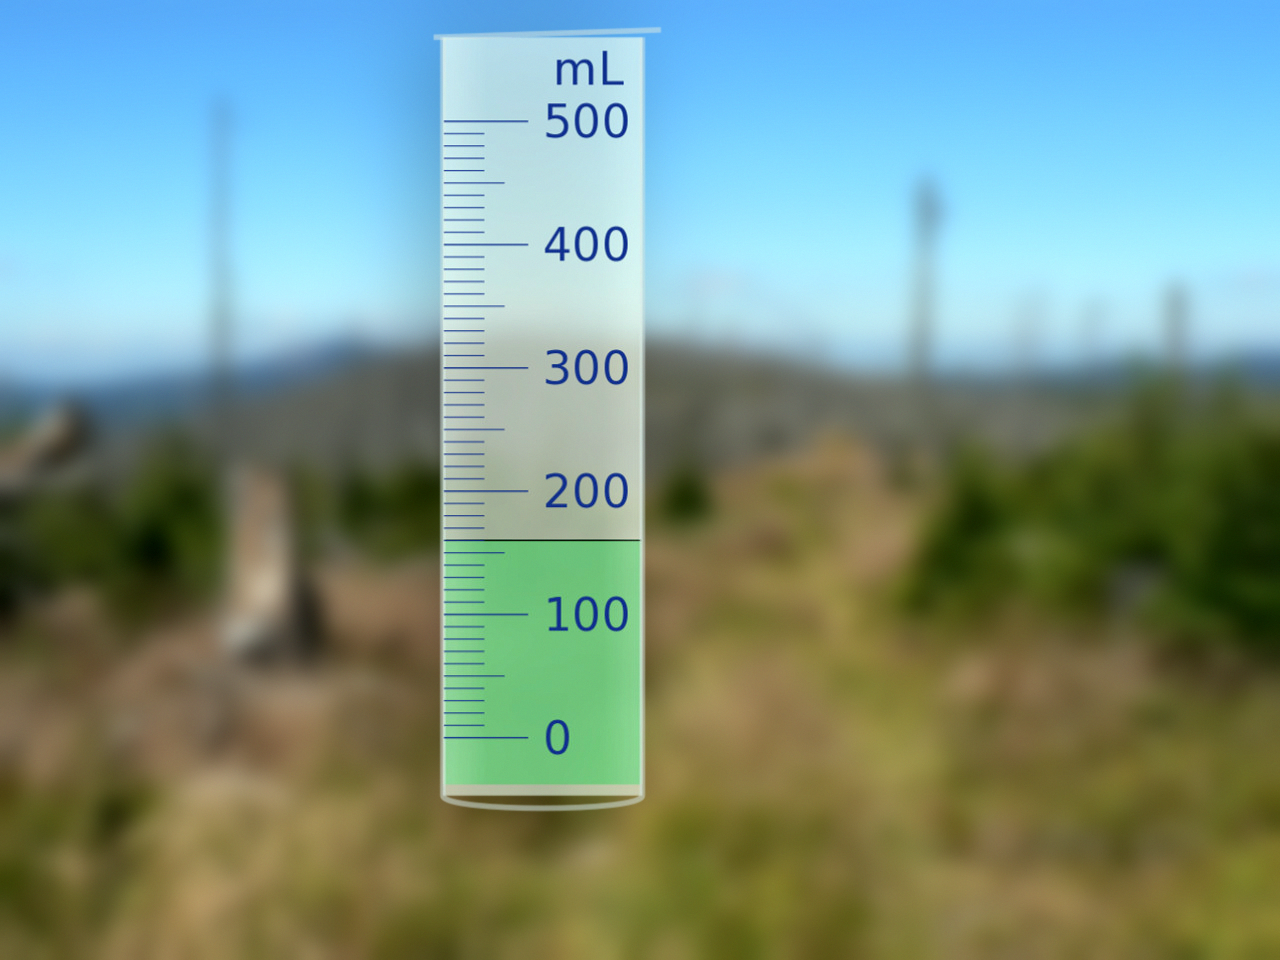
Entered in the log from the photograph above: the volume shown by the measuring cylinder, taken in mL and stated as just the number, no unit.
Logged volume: 160
